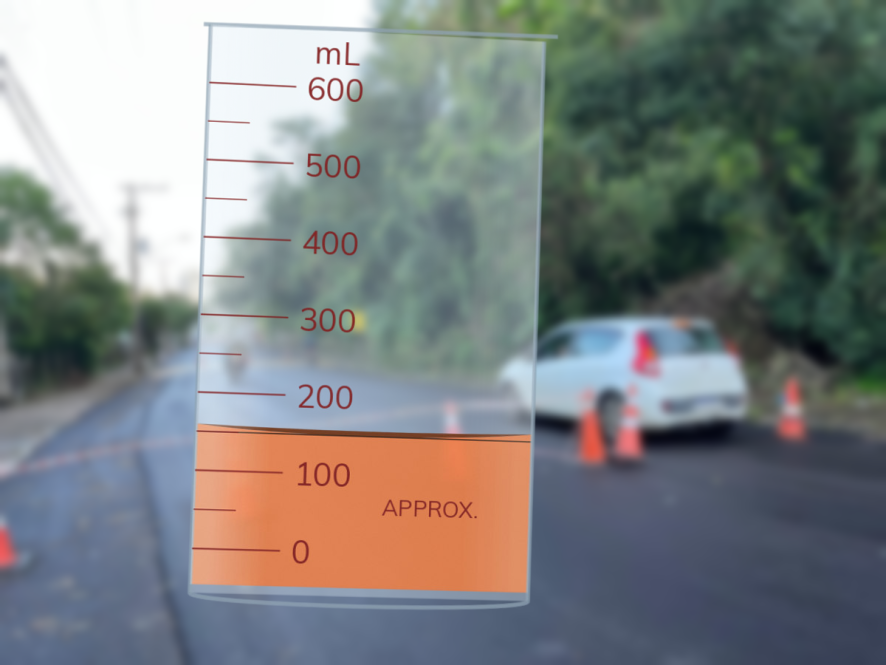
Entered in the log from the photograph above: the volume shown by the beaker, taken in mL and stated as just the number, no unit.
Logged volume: 150
